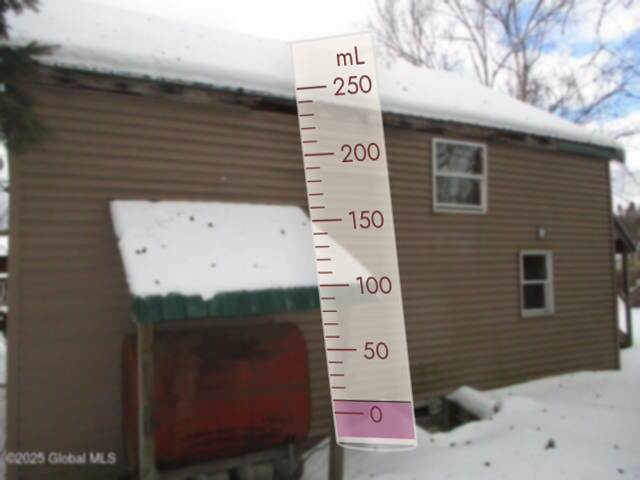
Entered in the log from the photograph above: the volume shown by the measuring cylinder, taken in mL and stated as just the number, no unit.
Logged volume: 10
